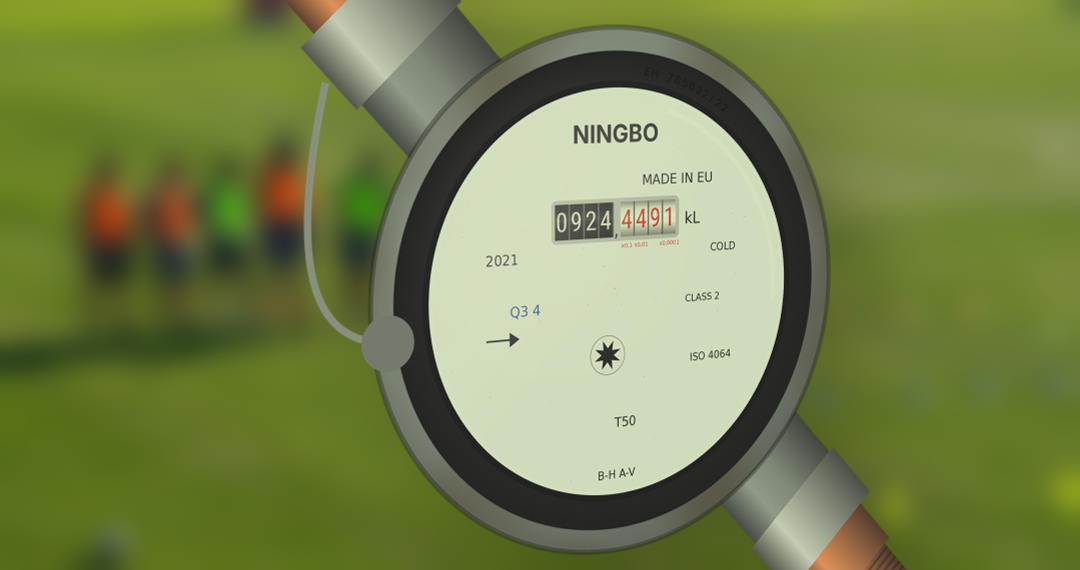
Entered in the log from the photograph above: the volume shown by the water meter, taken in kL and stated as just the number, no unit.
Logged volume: 924.4491
